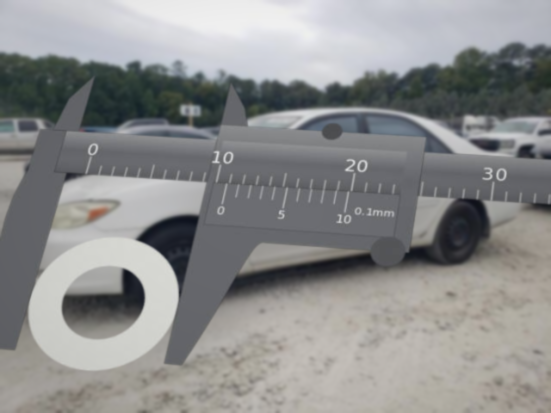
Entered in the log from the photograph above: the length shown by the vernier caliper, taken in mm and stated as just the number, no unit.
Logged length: 10.8
